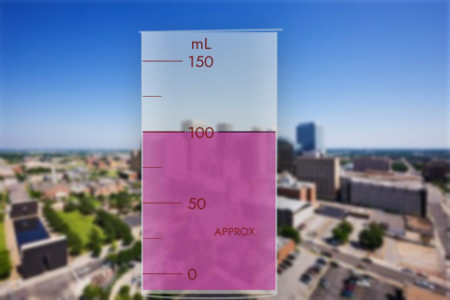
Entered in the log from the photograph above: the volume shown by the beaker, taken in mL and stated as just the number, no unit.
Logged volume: 100
